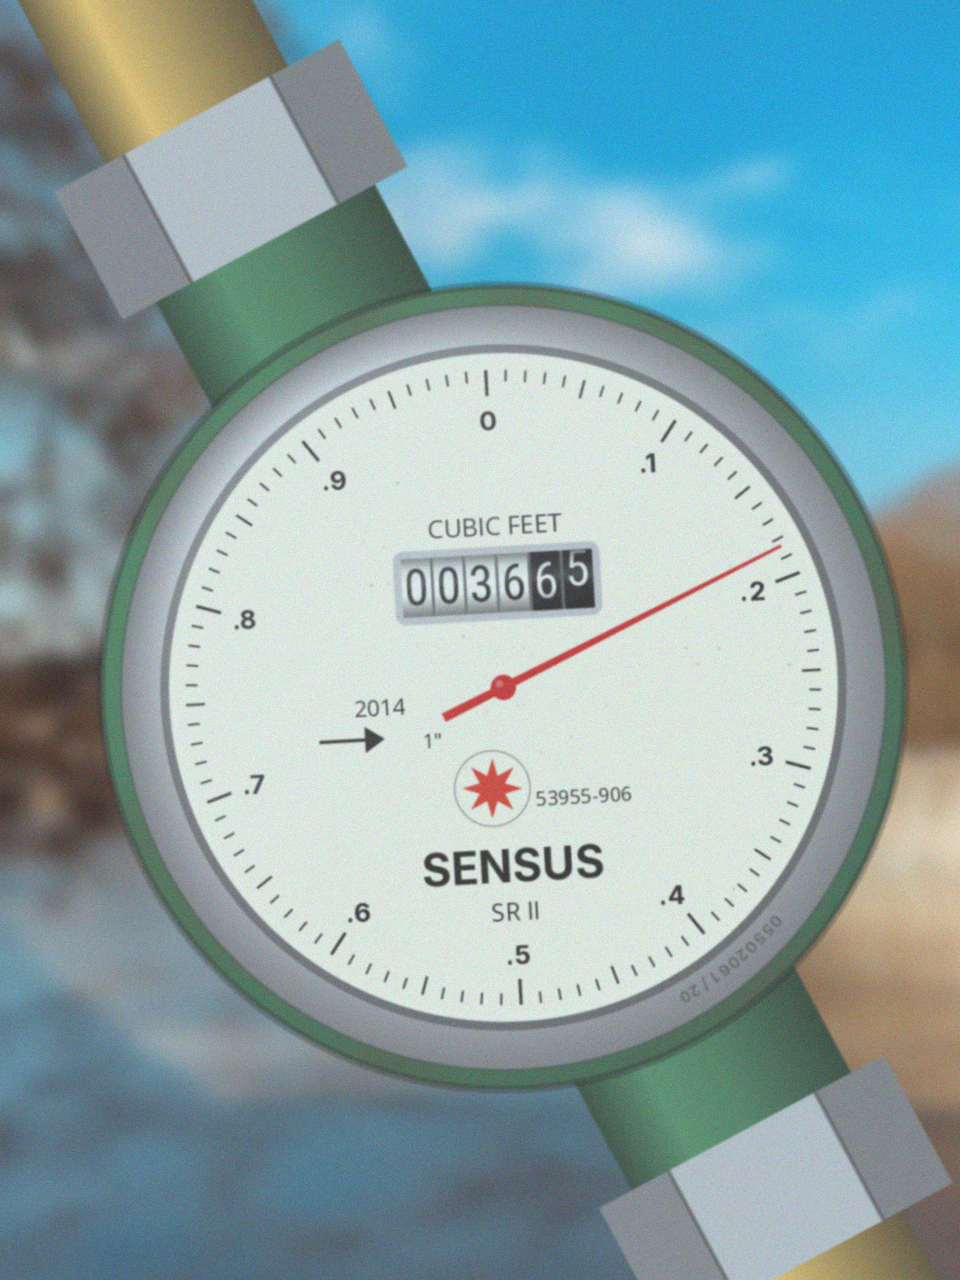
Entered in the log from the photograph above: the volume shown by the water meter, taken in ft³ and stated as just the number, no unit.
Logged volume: 3665.18
